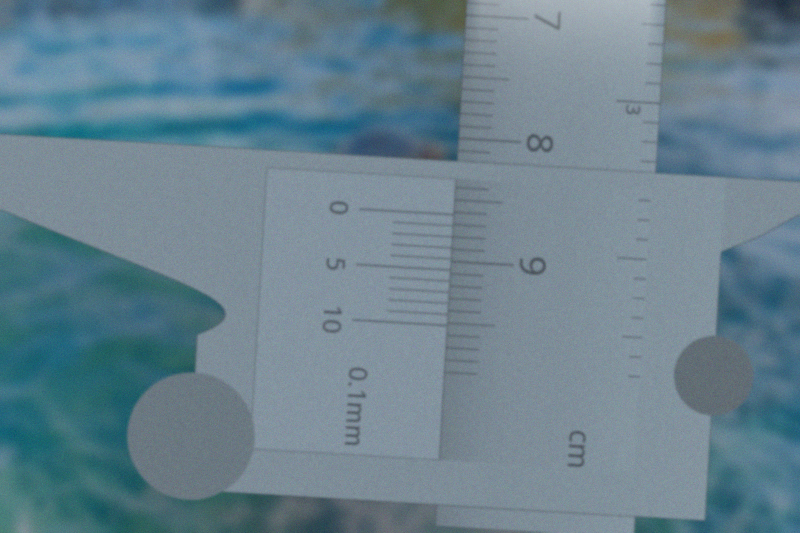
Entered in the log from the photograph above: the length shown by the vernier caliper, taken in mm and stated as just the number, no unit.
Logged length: 86.2
